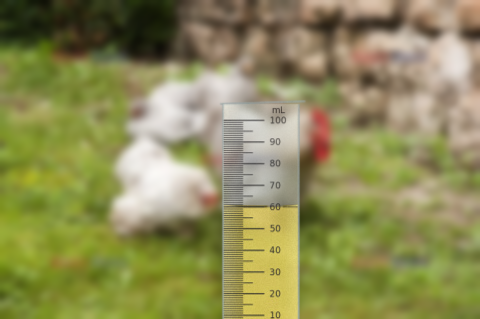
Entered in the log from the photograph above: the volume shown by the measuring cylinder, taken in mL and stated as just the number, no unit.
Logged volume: 60
